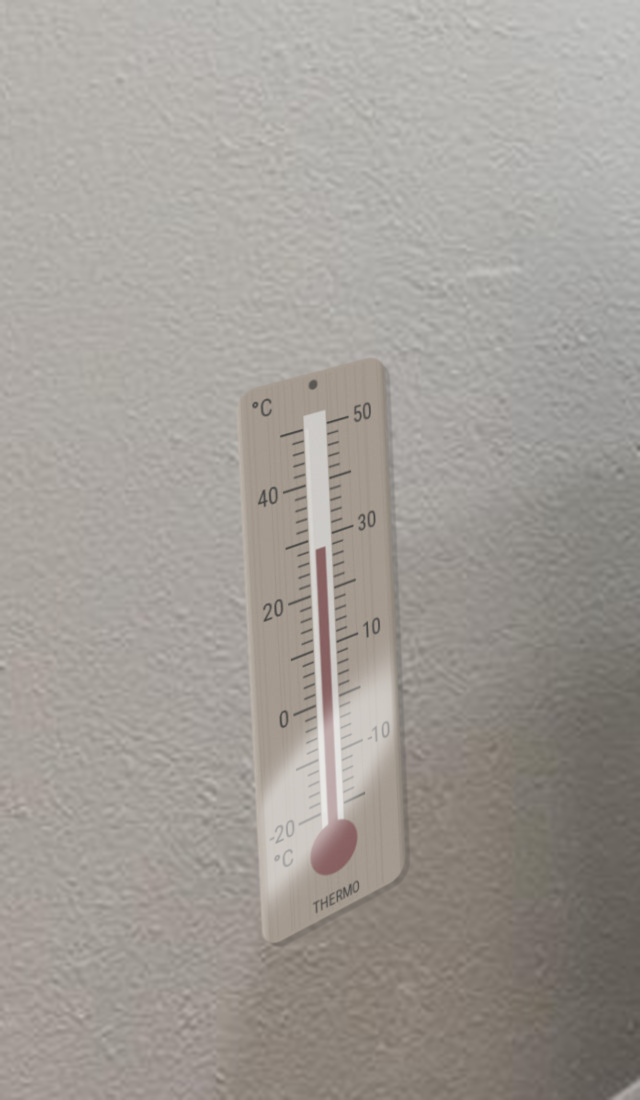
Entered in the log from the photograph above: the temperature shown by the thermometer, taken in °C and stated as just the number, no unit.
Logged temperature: 28
